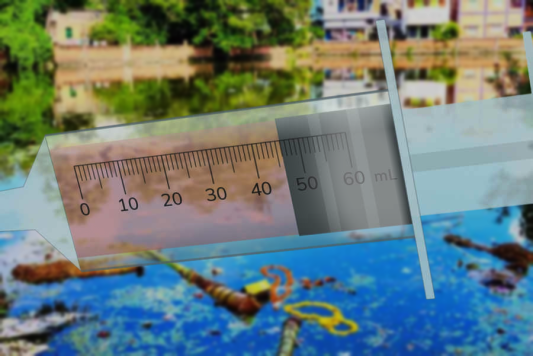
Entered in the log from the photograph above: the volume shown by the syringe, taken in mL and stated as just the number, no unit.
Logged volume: 46
